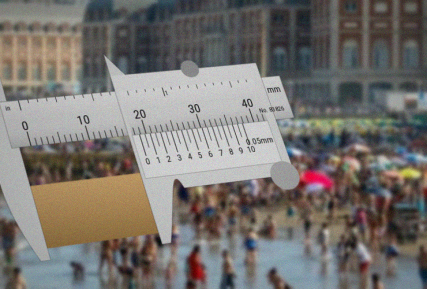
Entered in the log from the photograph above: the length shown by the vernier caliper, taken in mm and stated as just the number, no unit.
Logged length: 18.8
